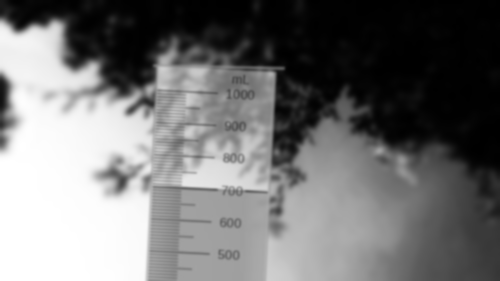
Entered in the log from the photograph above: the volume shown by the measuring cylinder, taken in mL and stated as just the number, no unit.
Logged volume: 700
